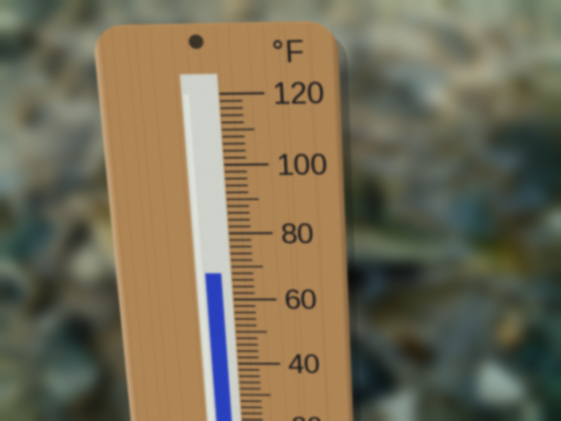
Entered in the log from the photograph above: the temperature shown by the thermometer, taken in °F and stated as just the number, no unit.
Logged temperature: 68
